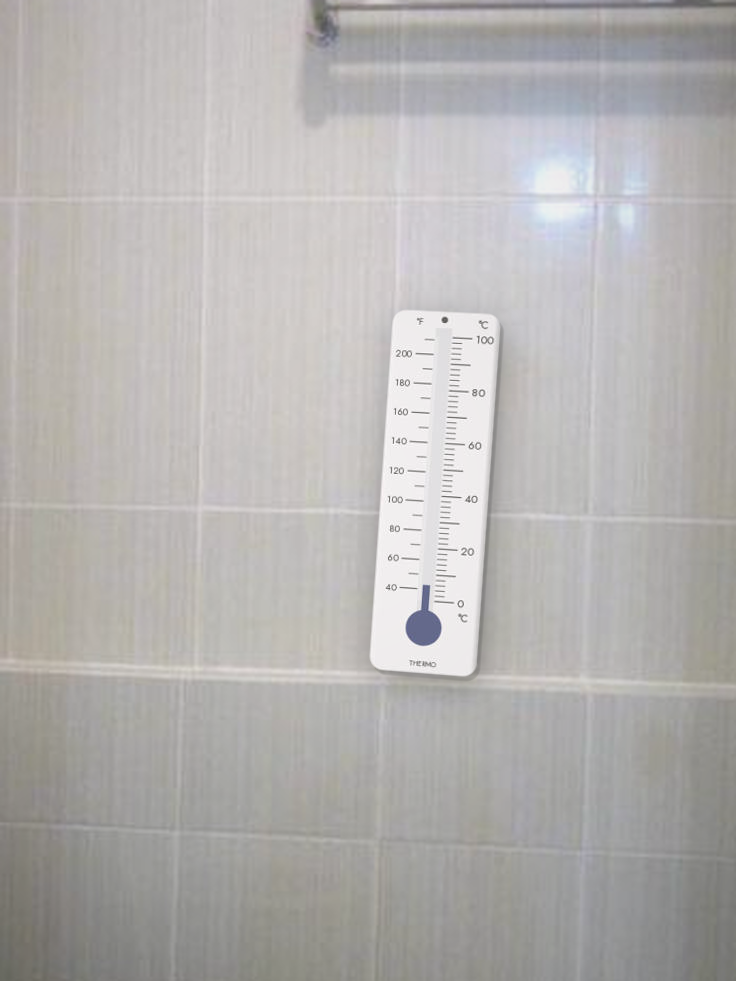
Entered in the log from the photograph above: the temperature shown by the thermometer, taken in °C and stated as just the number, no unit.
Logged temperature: 6
